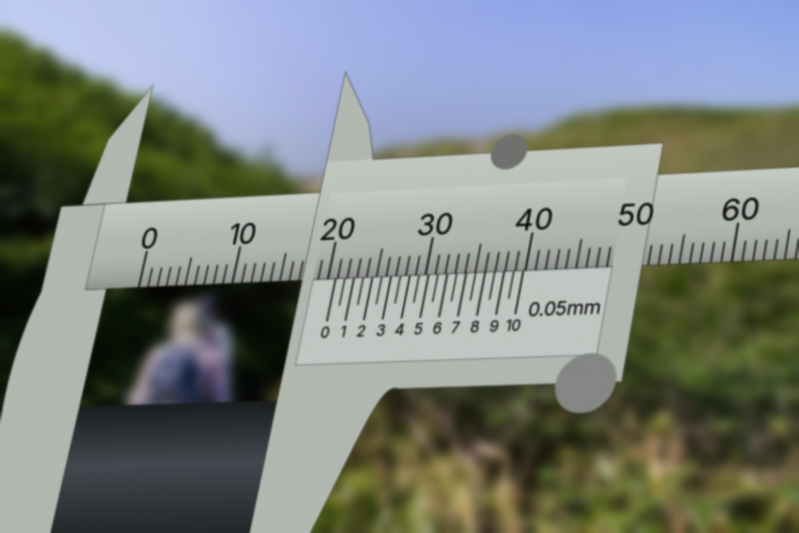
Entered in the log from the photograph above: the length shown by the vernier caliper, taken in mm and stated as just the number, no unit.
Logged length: 20.8
